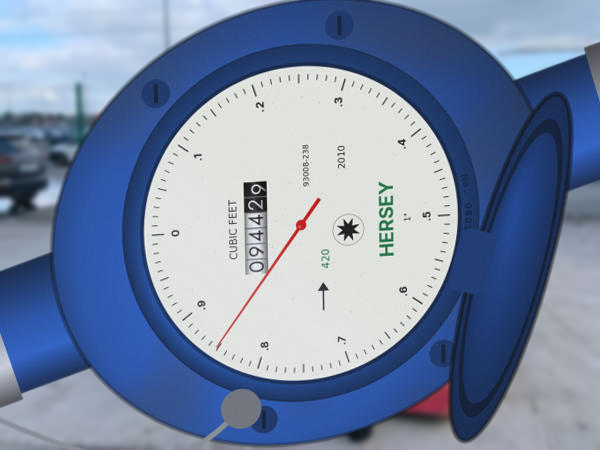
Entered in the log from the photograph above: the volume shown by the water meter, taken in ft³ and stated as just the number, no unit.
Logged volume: 94428.85
